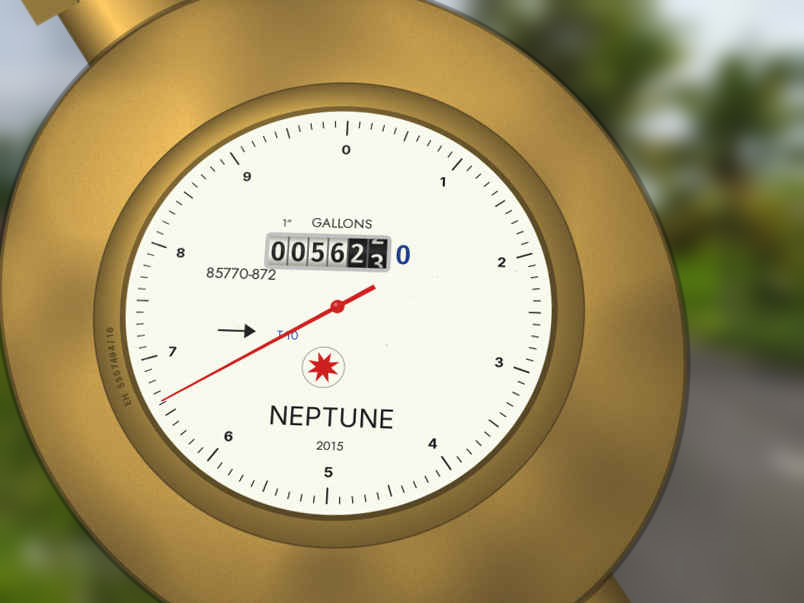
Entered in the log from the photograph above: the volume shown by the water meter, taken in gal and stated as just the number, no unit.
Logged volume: 56226.6
